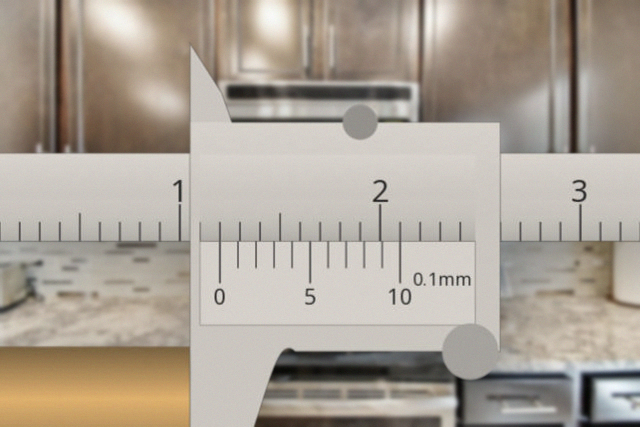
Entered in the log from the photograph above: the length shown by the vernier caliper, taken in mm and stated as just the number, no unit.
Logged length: 12.0
